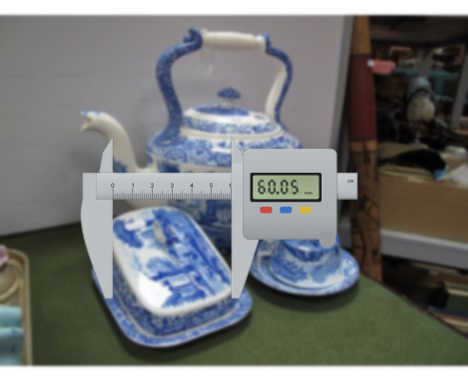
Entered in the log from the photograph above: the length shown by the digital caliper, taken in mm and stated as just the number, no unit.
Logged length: 60.05
